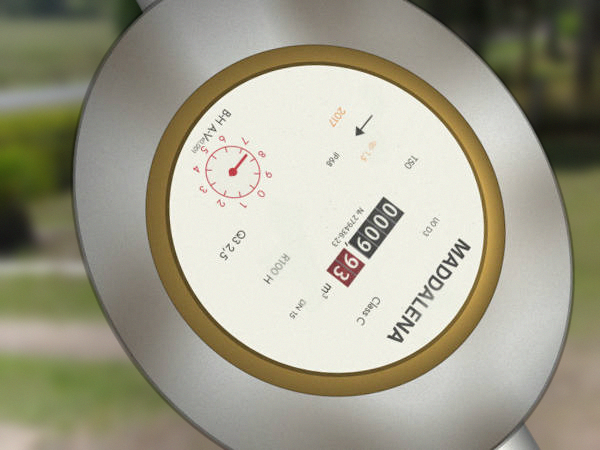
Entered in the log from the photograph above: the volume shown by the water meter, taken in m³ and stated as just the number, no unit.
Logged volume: 9.937
